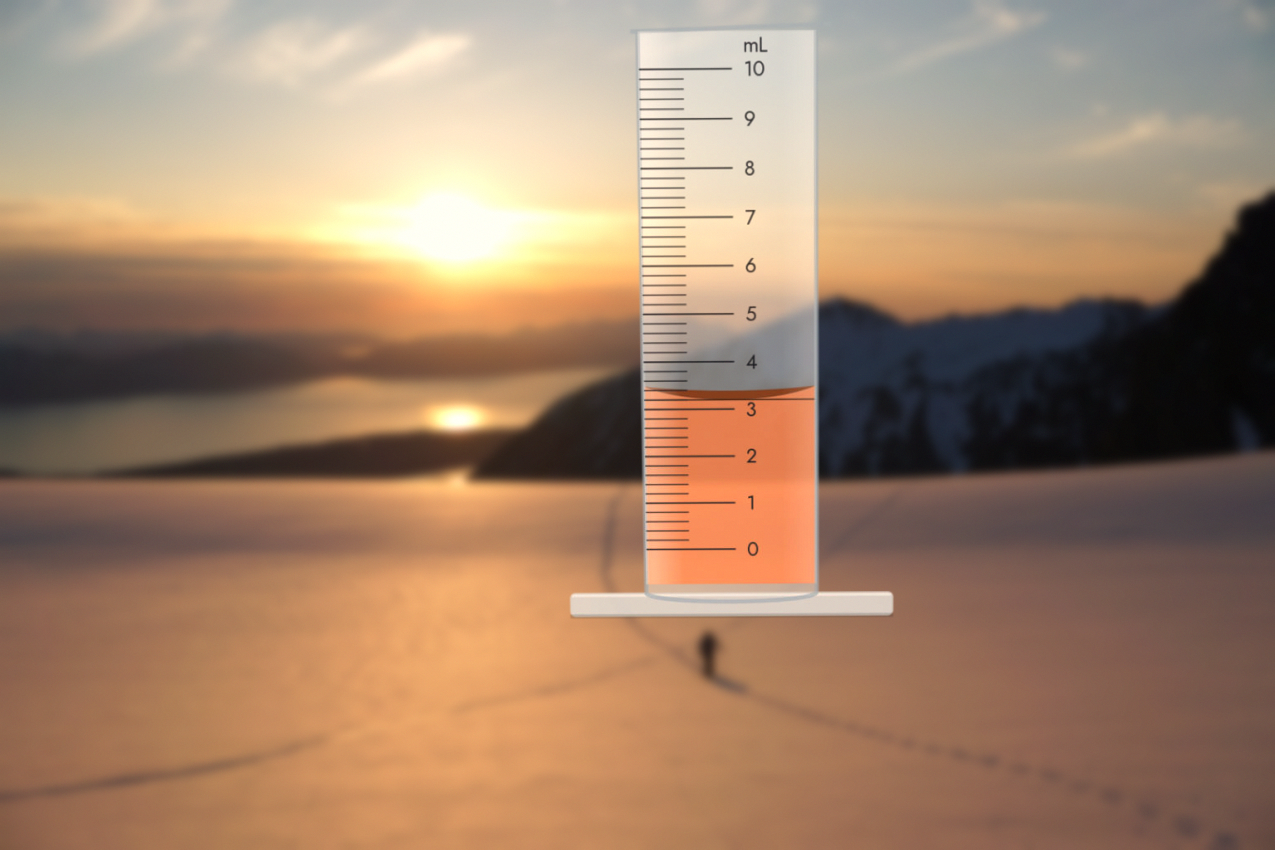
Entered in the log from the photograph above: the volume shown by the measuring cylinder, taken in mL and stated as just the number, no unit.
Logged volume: 3.2
